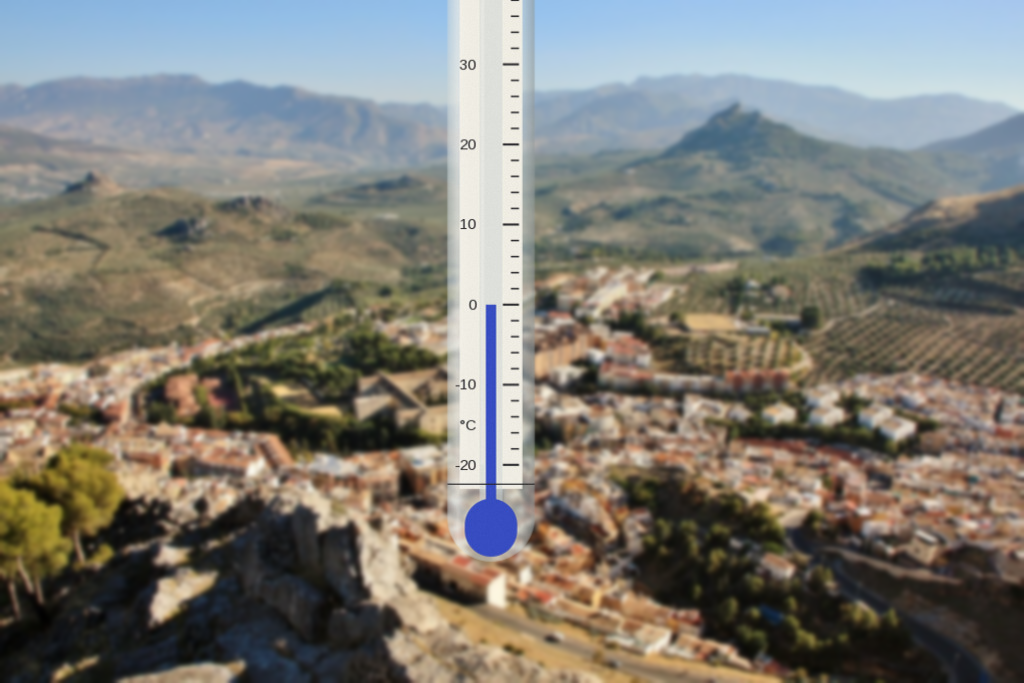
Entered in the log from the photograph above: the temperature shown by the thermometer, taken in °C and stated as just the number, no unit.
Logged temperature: 0
